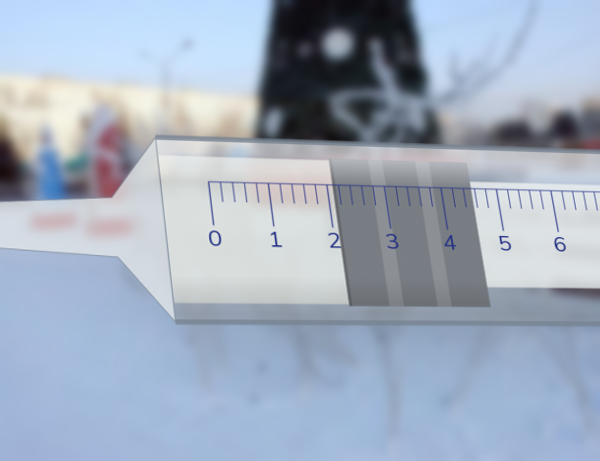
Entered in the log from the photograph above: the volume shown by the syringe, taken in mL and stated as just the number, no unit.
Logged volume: 2.1
